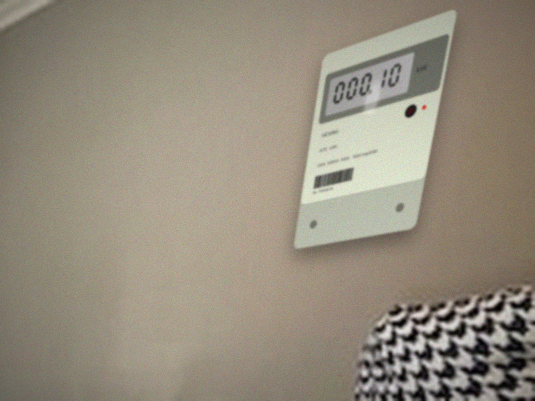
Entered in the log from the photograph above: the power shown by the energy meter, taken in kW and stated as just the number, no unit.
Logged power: 0.10
